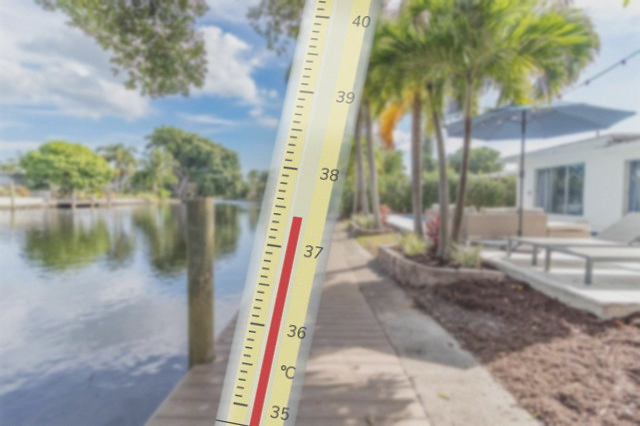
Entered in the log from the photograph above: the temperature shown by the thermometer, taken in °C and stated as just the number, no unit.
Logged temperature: 37.4
